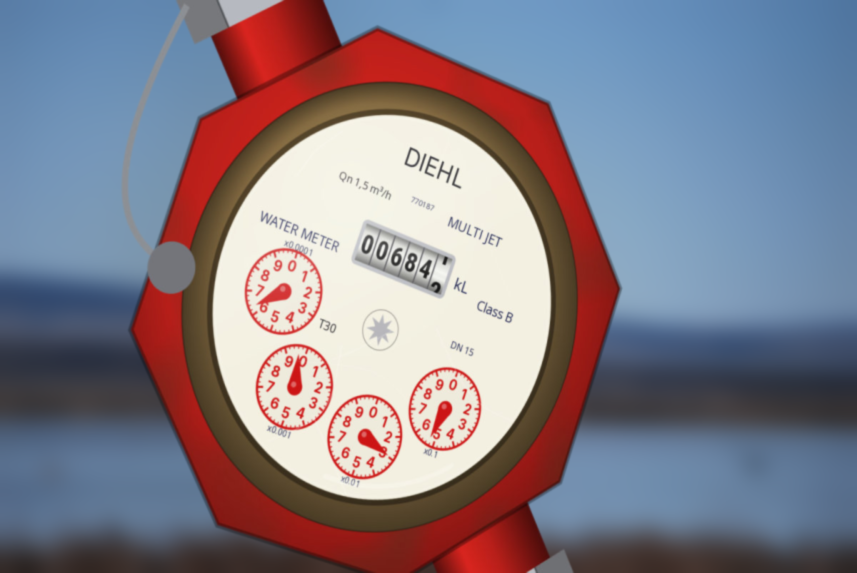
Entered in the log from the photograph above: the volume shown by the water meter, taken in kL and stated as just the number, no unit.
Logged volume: 6841.5296
